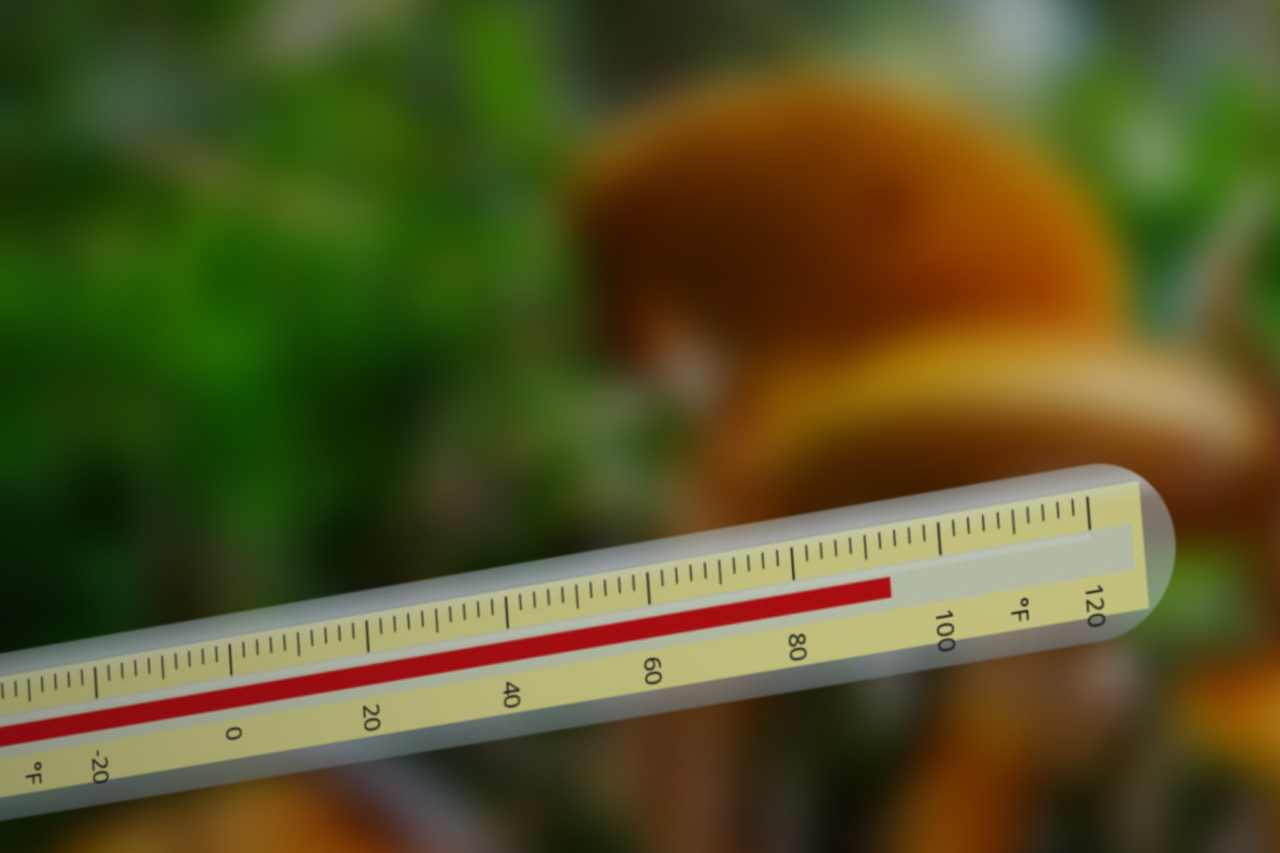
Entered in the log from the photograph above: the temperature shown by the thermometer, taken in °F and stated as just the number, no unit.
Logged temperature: 93
